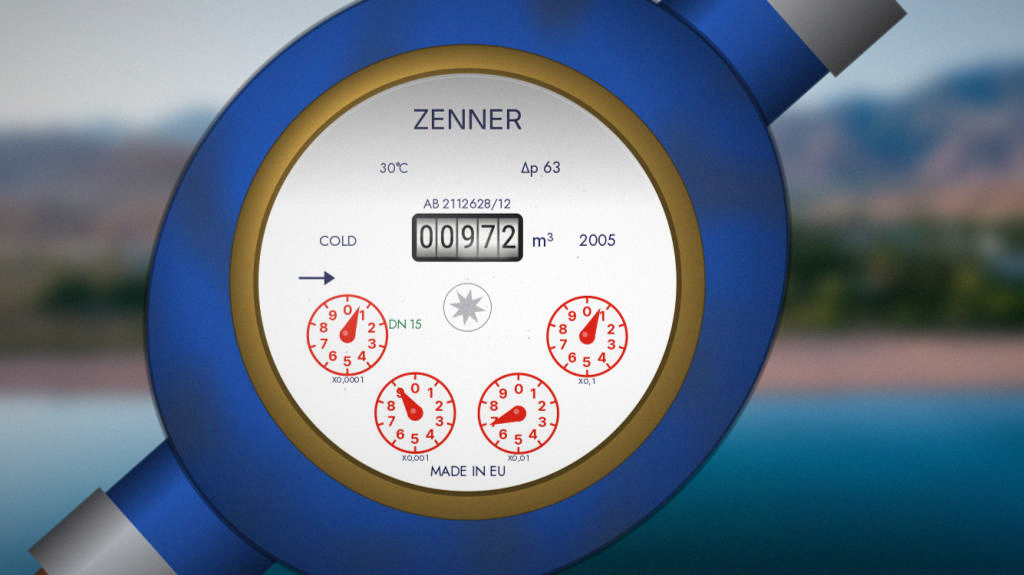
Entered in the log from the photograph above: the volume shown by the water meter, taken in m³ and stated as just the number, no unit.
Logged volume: 972.0690
